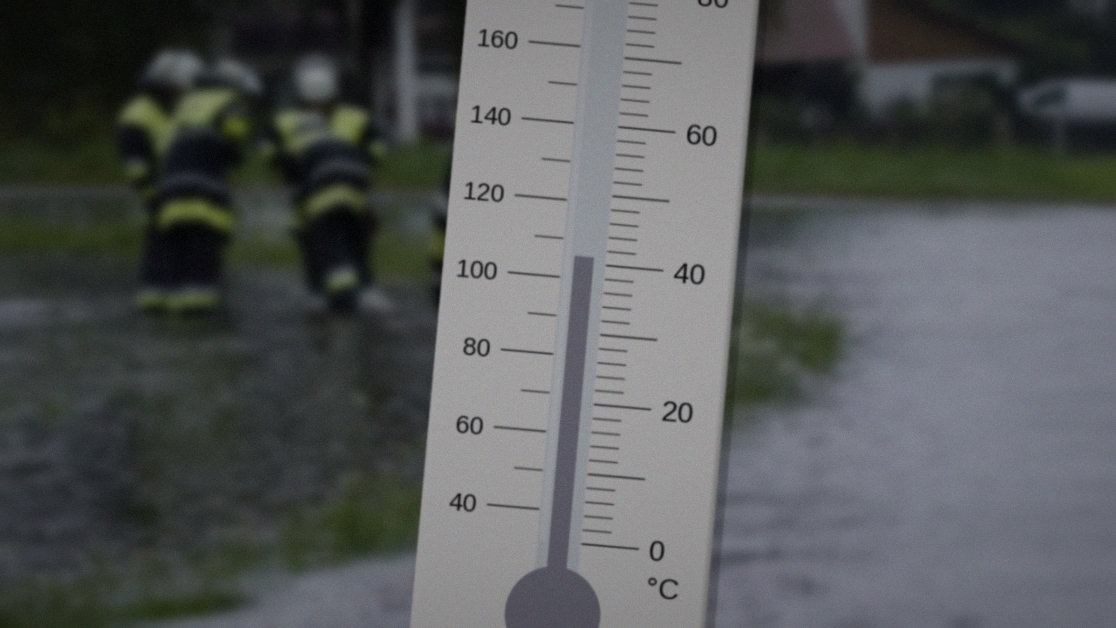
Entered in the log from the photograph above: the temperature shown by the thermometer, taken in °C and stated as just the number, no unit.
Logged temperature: 41
